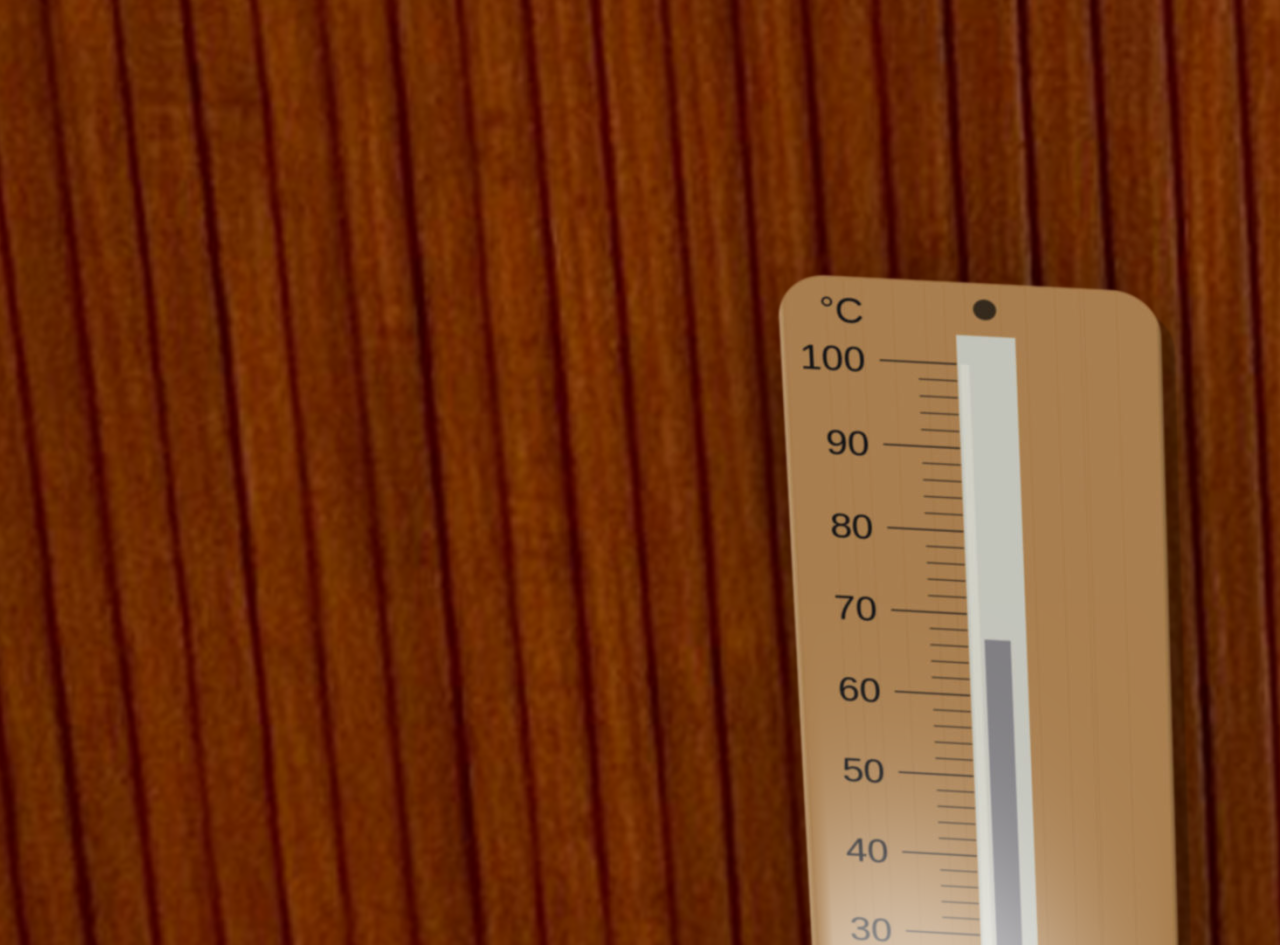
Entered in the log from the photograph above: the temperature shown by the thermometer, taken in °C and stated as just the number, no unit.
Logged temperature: 67
